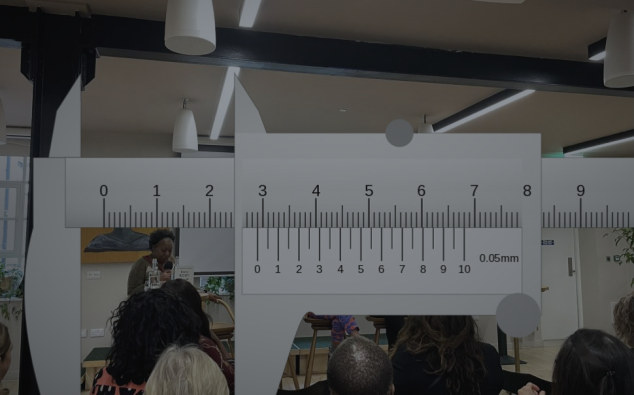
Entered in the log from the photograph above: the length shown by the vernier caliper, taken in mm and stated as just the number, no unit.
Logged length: 29.0
